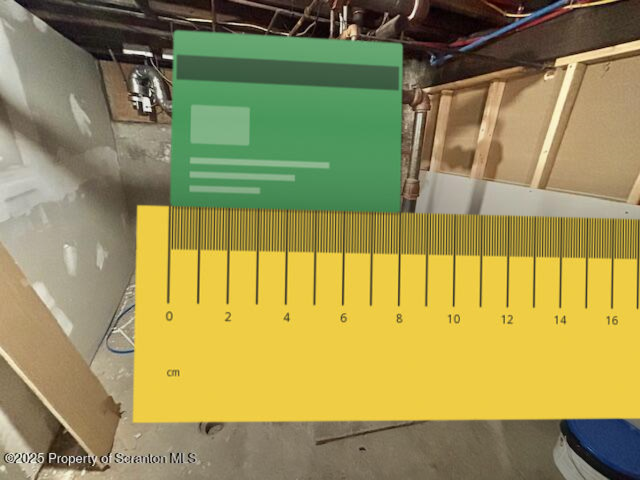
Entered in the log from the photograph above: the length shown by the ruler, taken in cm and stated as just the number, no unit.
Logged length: 8
